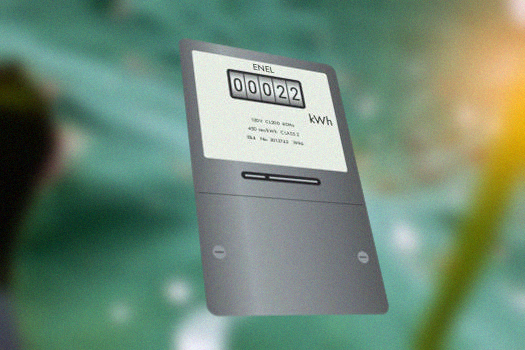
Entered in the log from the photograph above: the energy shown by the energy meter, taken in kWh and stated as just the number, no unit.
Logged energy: 22
